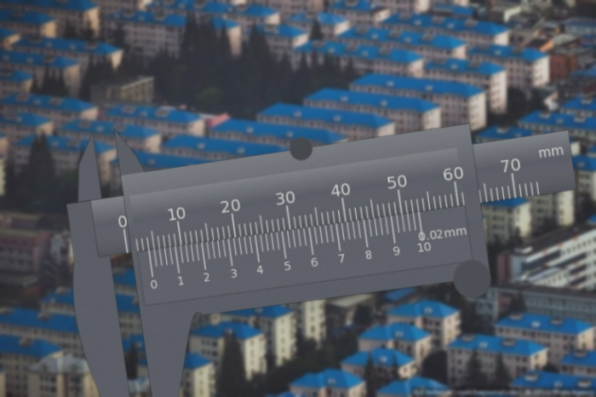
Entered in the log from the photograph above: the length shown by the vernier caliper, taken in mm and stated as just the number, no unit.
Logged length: 4.0
